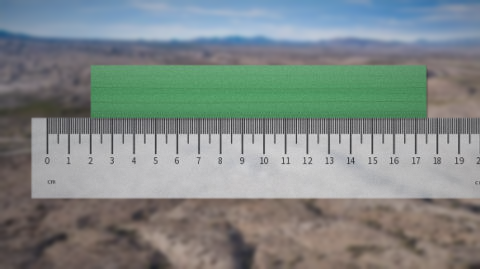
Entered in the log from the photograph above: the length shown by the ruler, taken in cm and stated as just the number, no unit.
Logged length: 15.5
